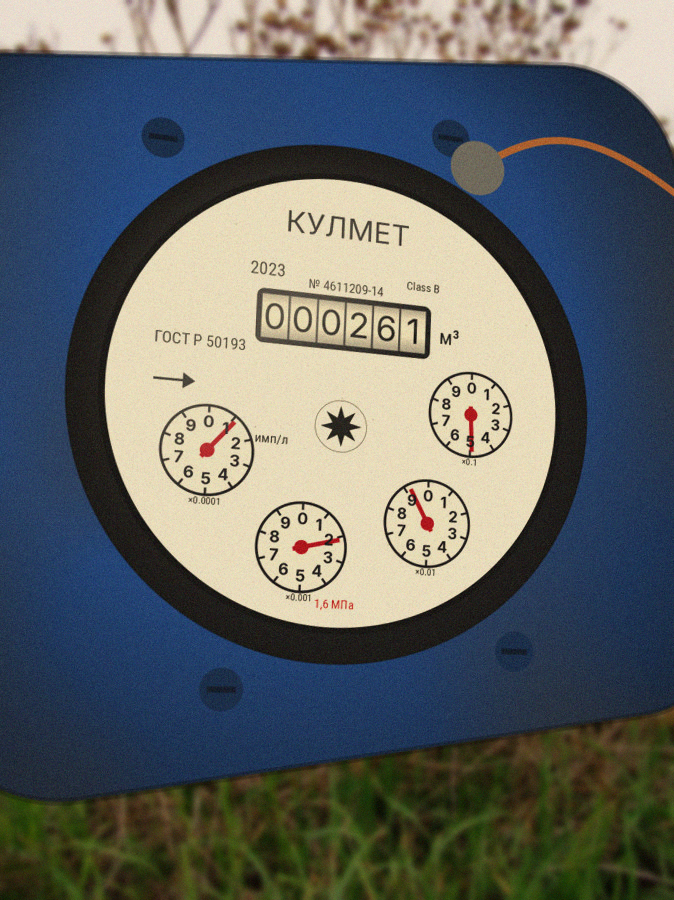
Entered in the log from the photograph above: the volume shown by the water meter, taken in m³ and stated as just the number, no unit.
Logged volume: 261.4921
